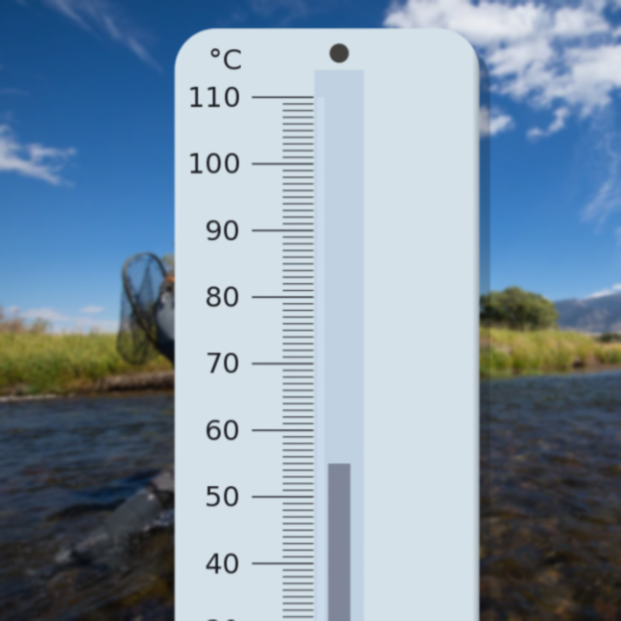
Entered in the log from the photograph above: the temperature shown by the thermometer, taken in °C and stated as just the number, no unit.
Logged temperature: 55
